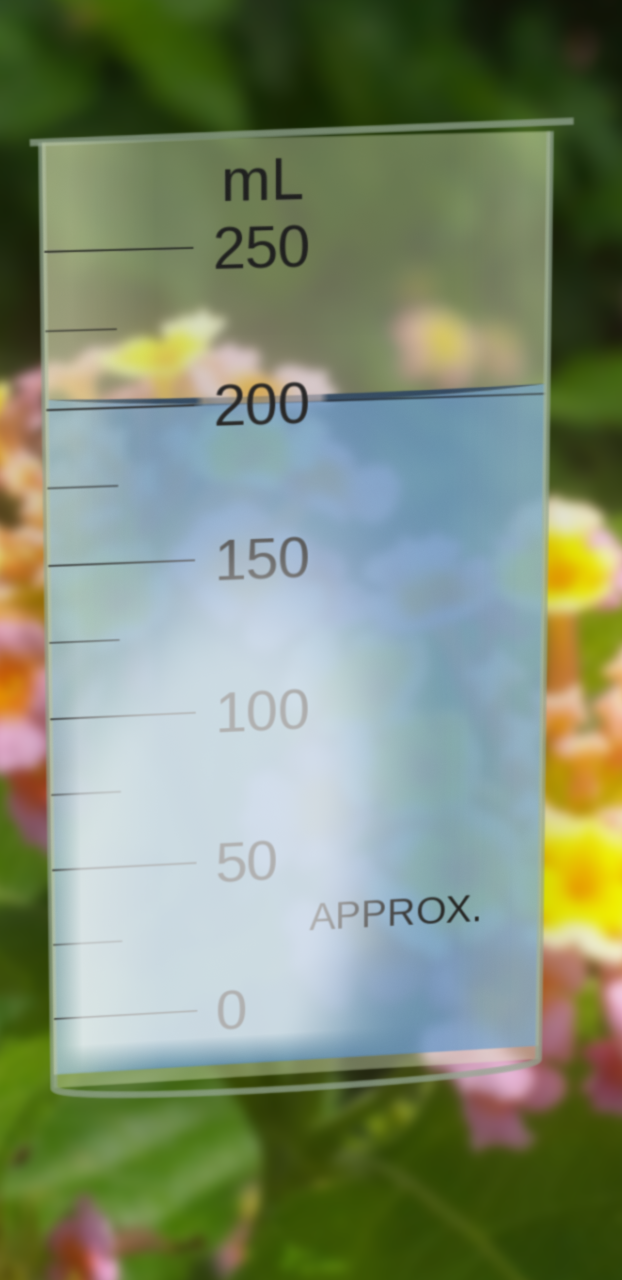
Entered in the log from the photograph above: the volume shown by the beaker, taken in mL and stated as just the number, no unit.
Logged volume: 200
